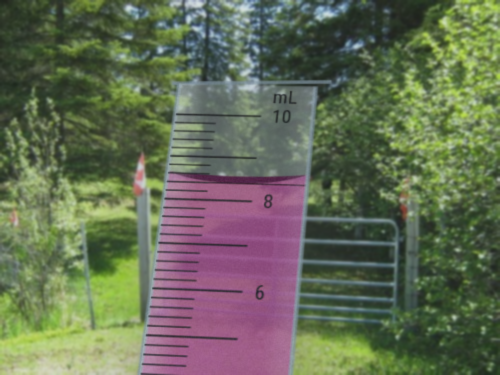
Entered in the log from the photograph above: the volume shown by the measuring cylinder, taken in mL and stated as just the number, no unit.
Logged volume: 8.4
